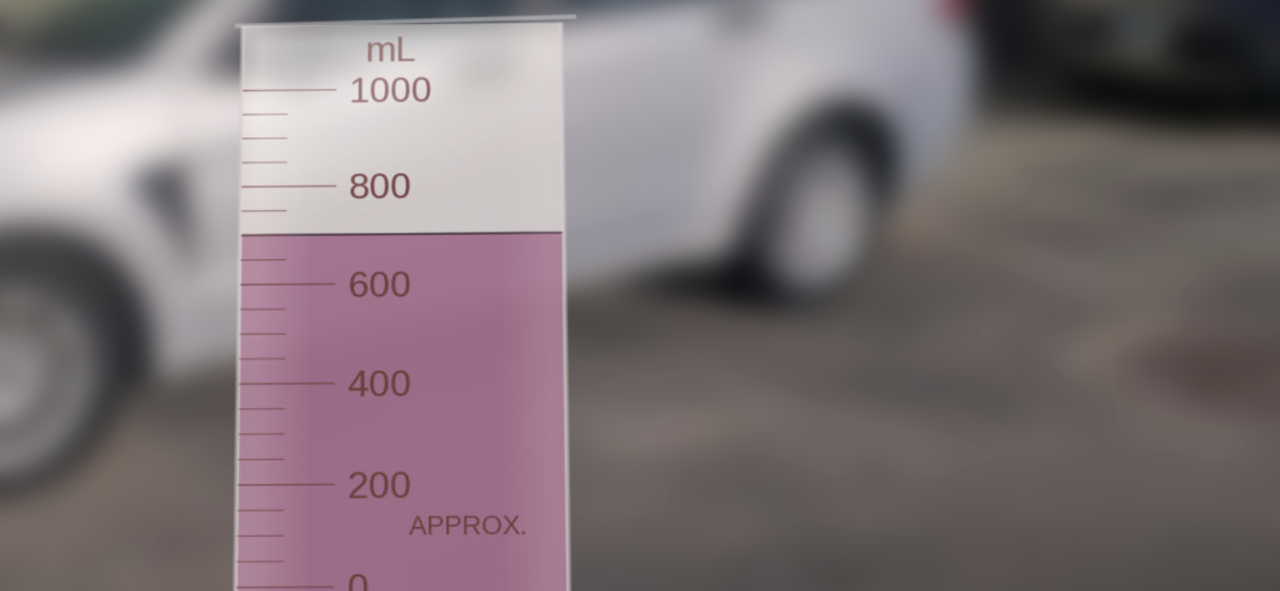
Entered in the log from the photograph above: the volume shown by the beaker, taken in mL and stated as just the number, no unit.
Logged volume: 700
